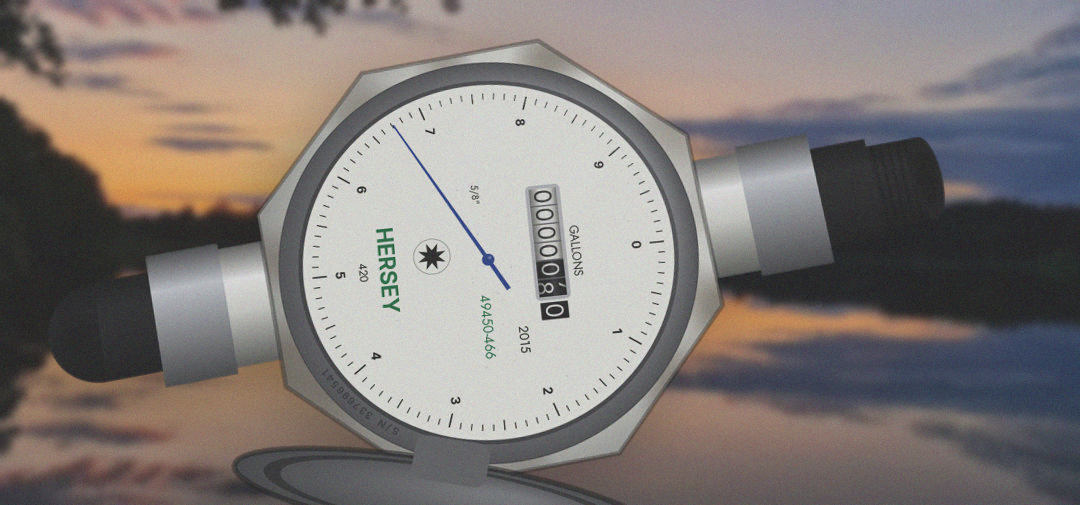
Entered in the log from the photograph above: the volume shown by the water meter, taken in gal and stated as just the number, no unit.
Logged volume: 76.7
